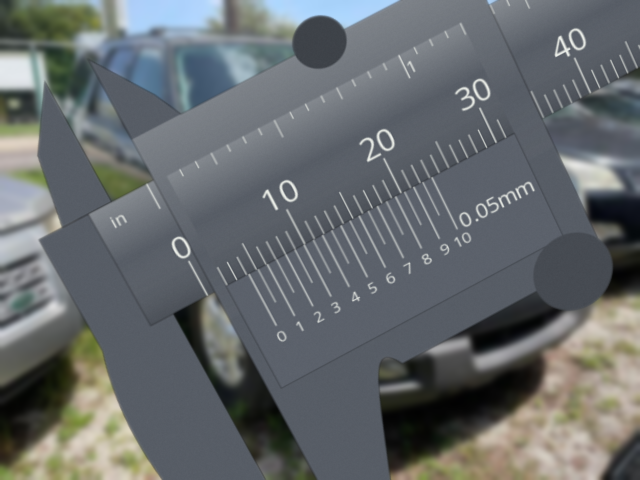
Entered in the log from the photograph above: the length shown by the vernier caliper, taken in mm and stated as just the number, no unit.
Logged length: 4.2
